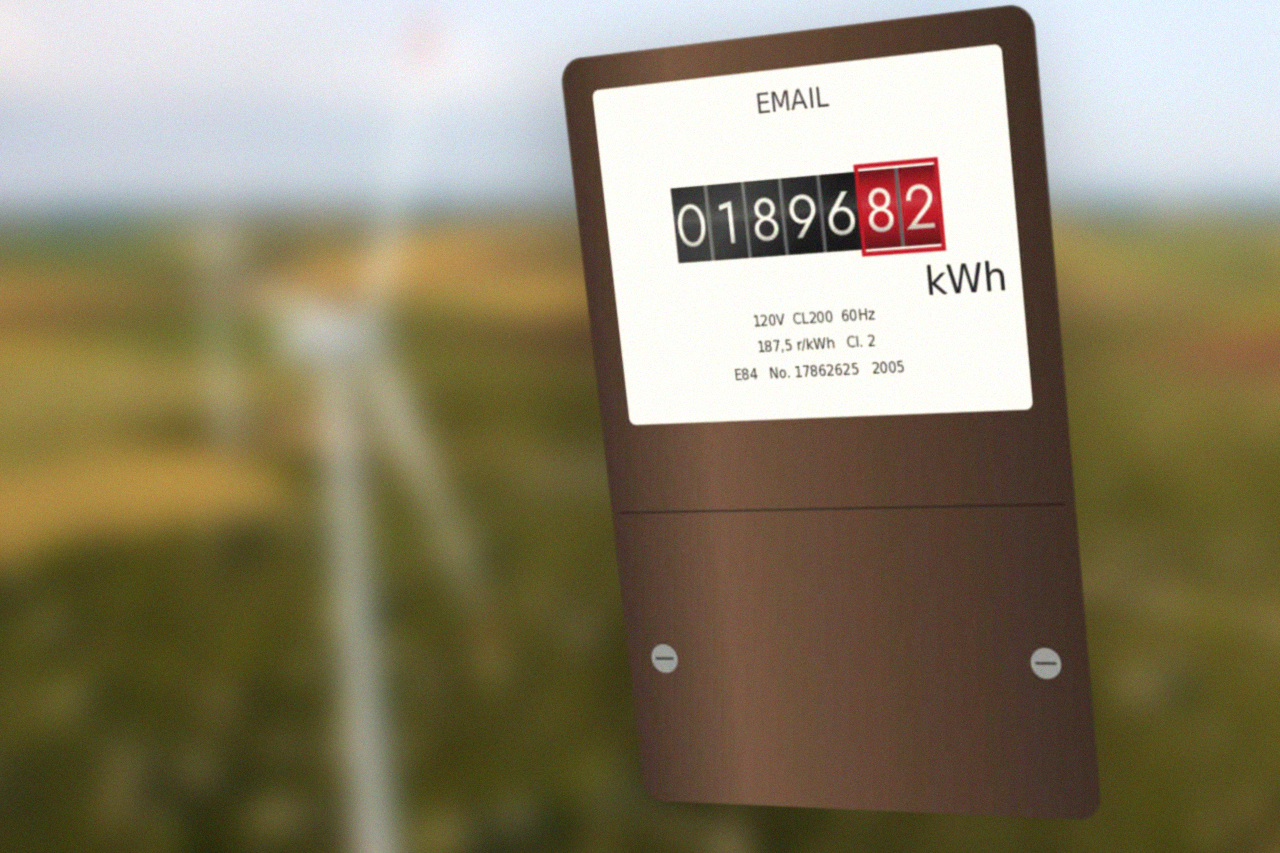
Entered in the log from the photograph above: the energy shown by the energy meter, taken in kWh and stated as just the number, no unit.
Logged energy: 1896.82
